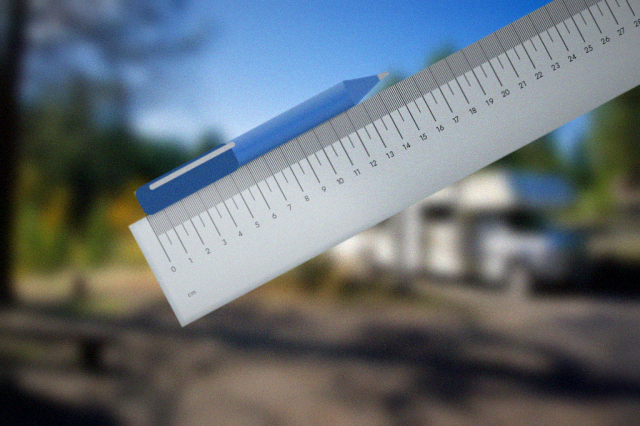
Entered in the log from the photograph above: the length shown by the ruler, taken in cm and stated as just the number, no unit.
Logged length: 15
